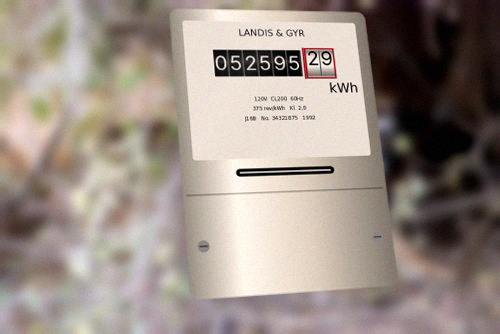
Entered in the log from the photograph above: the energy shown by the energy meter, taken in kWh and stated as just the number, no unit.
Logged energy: 52595.29
